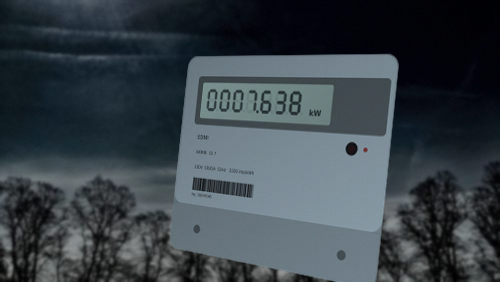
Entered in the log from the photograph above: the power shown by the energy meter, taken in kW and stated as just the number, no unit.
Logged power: 7.638
